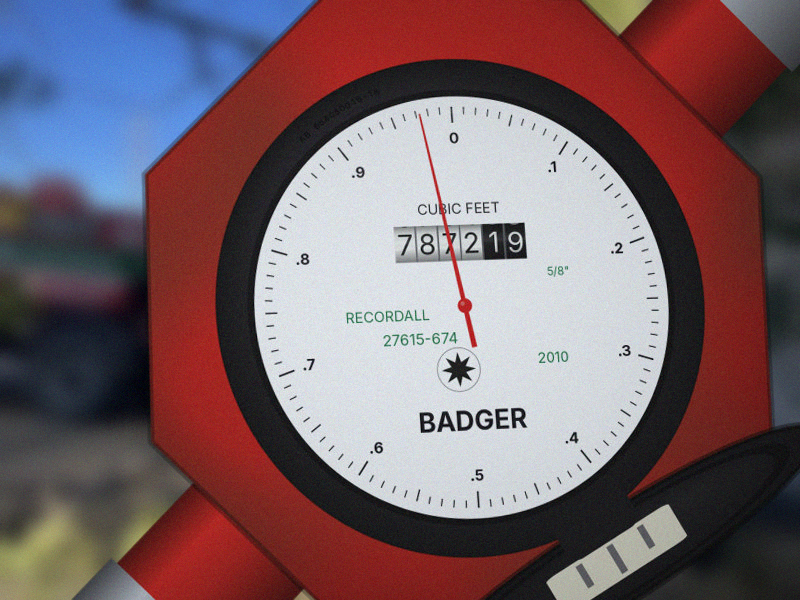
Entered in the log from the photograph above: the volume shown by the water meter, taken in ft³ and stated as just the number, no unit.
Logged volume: 787218.97
